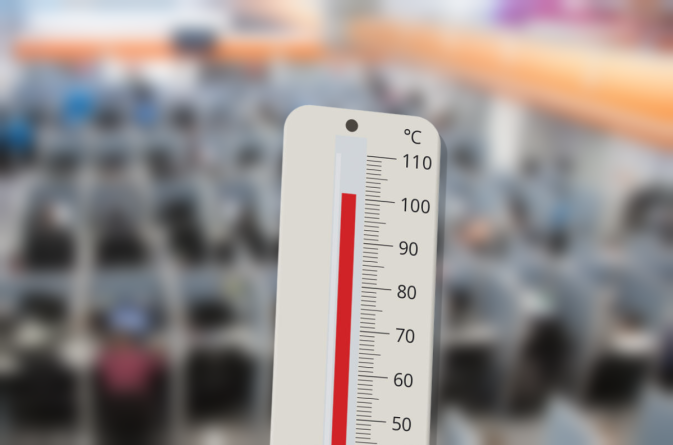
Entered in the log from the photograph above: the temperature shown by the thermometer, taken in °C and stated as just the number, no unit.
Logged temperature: 101
